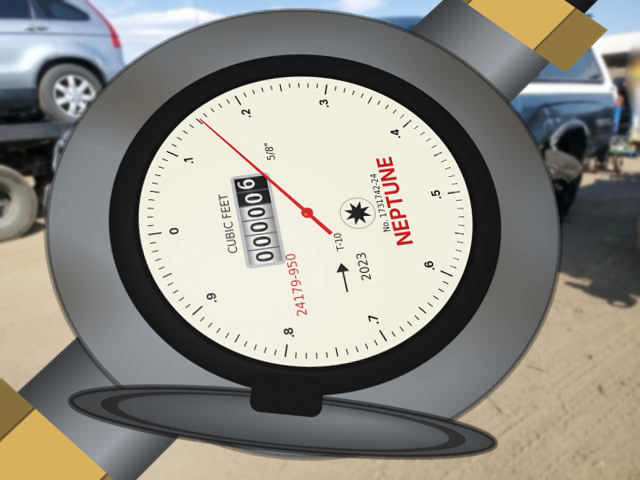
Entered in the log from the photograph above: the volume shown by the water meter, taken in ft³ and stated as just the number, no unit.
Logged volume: 6.15
